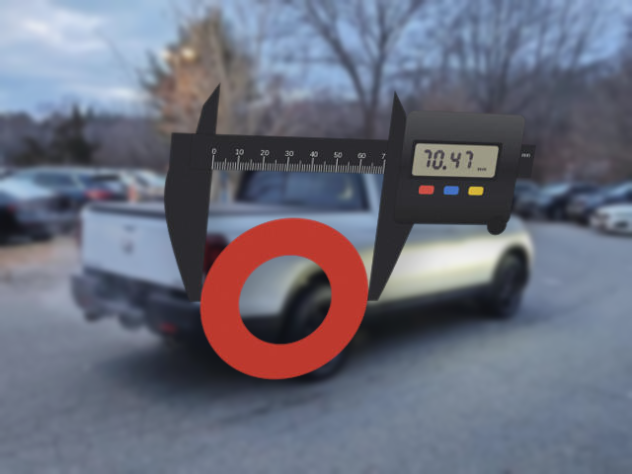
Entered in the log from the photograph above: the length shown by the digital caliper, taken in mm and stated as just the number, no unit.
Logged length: 70.47
